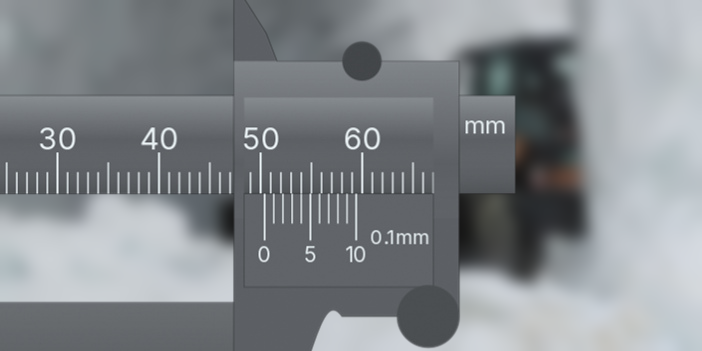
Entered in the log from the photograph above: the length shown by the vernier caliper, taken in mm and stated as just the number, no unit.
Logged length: 50.4
